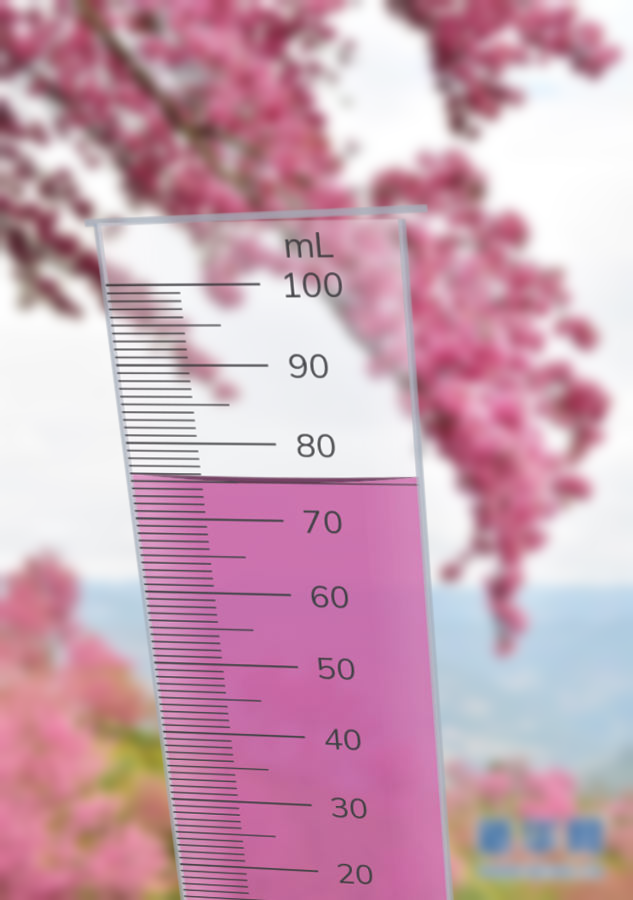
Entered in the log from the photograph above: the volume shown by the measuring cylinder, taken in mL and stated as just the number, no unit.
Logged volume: 75
